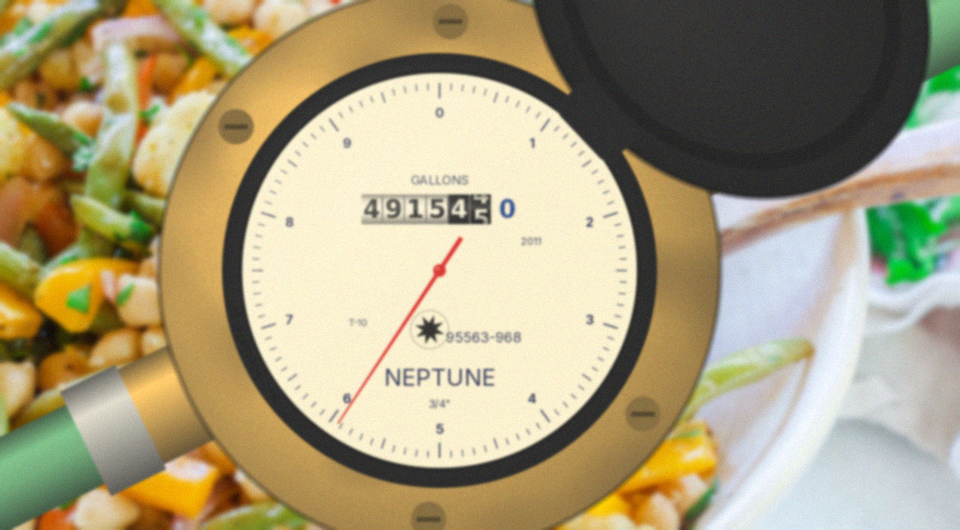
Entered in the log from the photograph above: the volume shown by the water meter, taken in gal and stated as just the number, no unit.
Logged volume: 4915445.9
